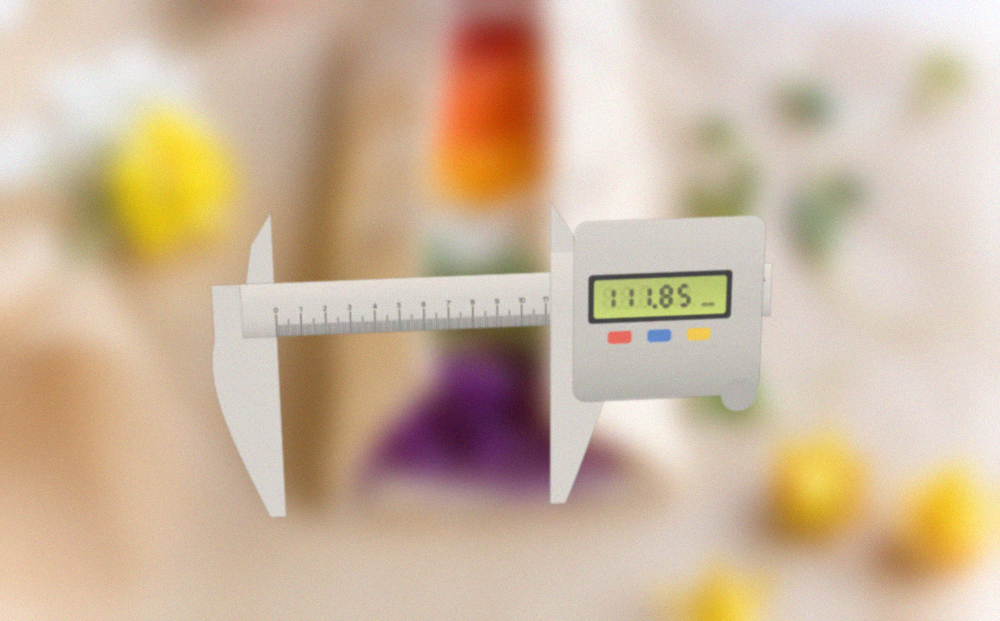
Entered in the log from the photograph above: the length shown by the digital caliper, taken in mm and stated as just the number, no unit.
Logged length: 111.85
